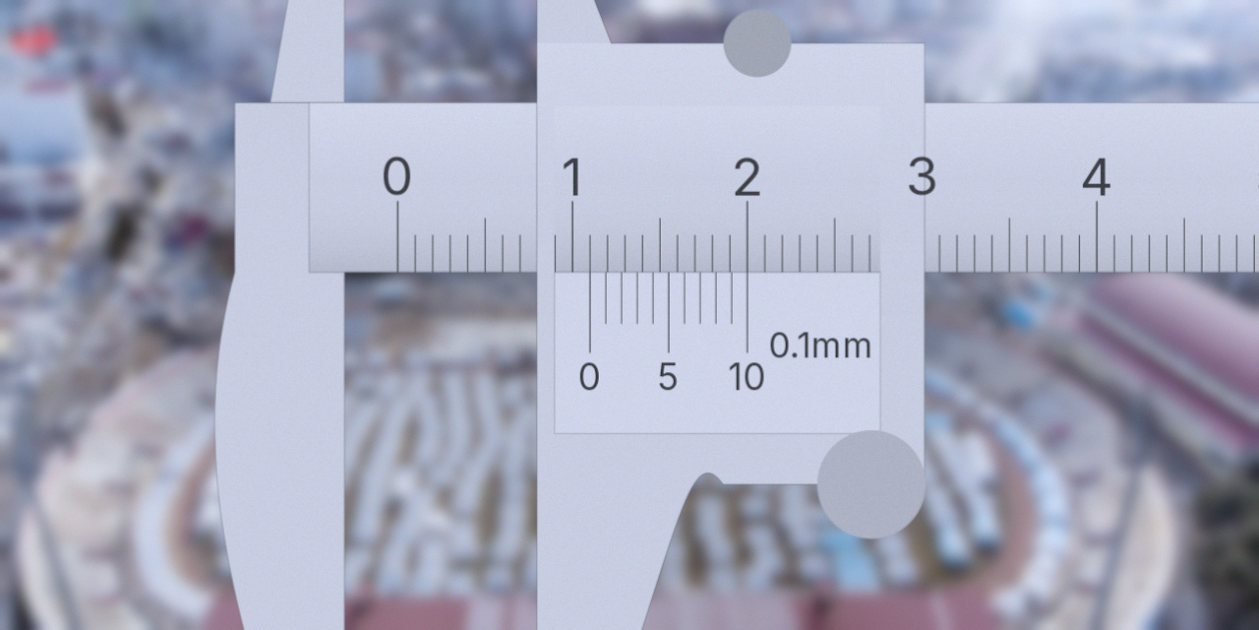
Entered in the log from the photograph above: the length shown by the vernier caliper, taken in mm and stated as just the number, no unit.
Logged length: 11.0
